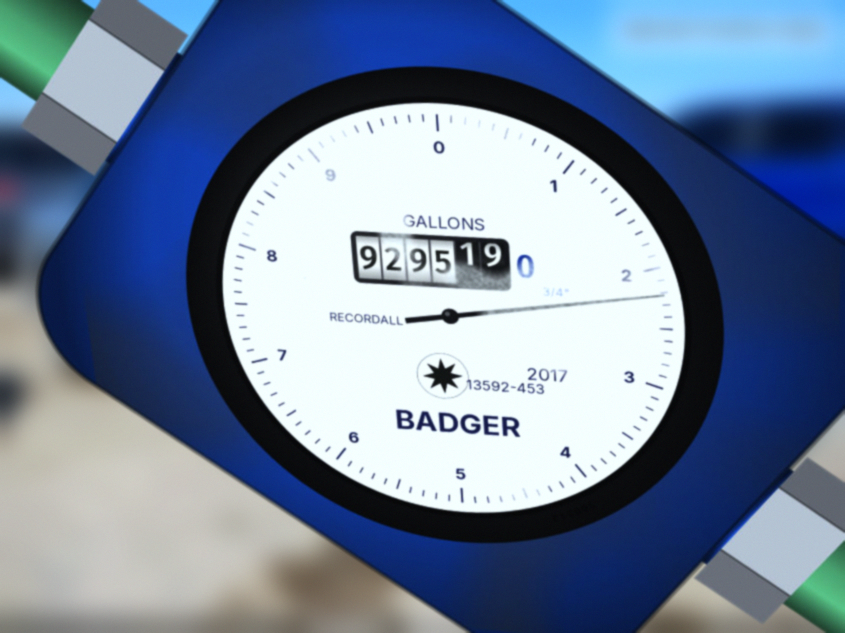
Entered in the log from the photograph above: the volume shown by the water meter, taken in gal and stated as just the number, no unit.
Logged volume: 9295192.2
